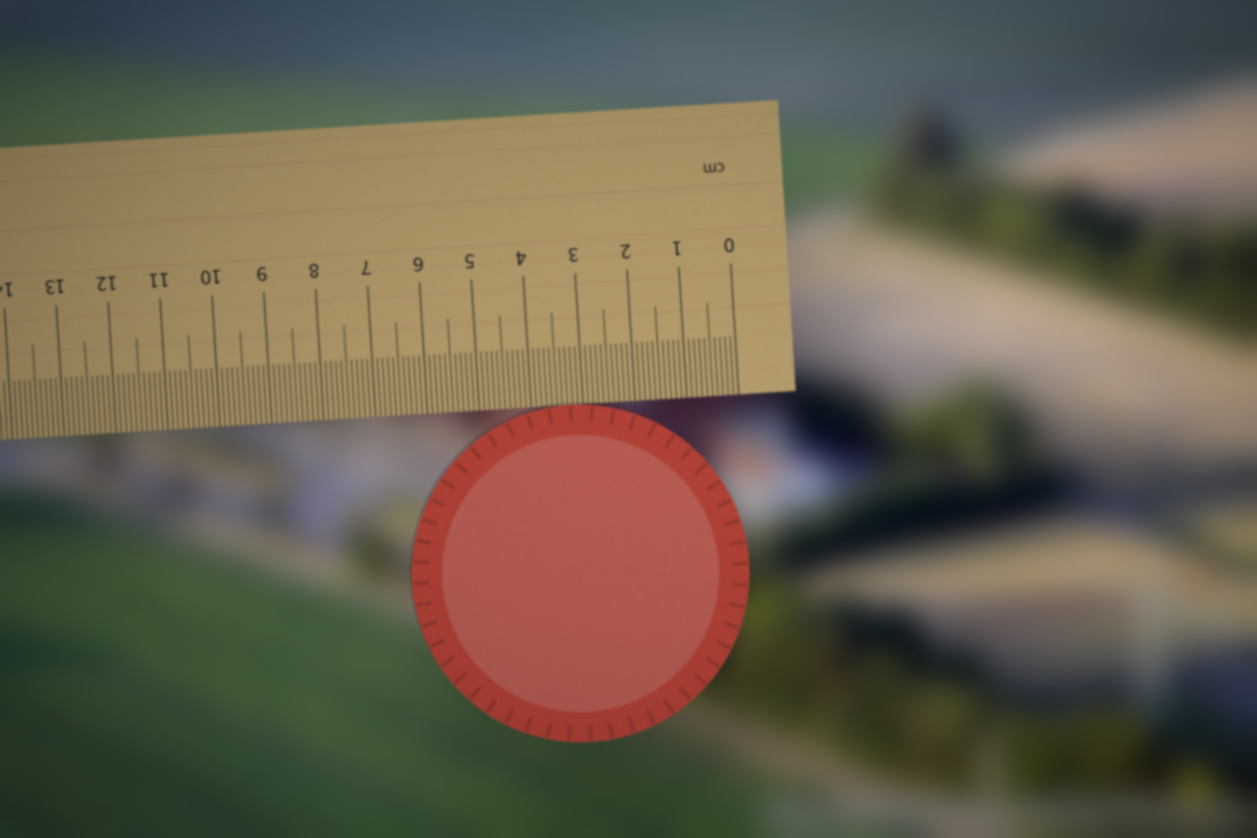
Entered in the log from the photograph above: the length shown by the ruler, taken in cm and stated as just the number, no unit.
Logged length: 6.5
